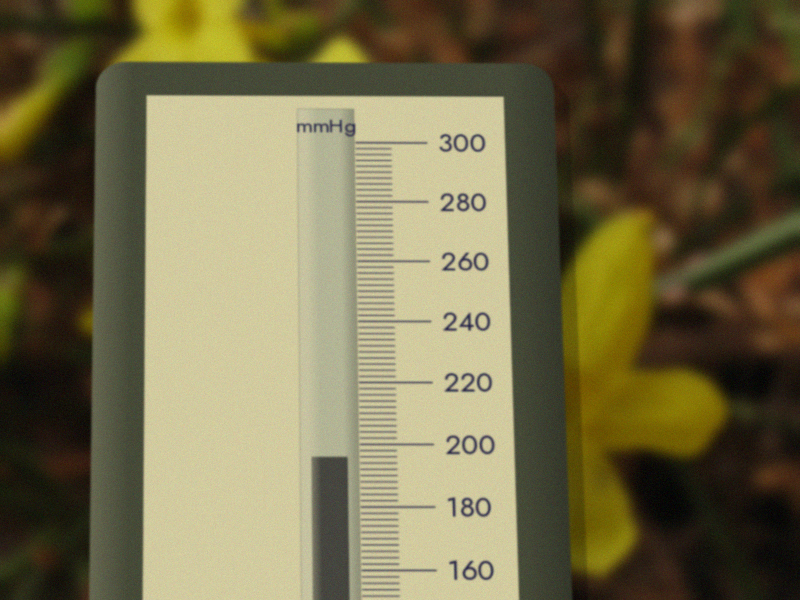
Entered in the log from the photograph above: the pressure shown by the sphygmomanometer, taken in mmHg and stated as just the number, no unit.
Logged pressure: 196
